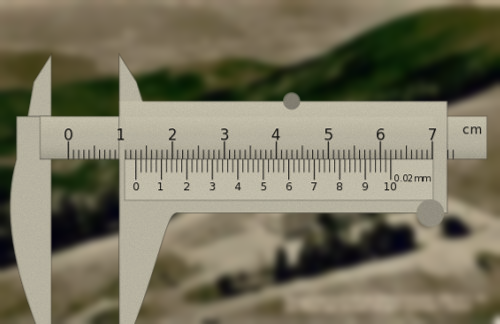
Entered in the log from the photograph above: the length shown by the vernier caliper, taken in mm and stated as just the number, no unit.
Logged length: 13.0
